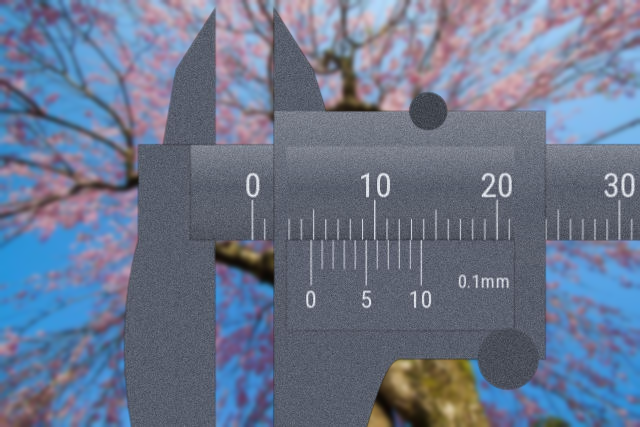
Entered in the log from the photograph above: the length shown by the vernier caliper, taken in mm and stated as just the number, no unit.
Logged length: 4.8
